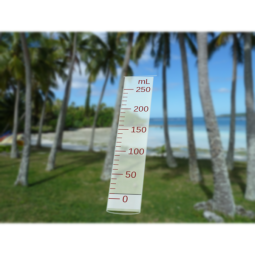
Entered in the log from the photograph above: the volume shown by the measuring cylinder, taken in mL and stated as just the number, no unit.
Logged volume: 10
